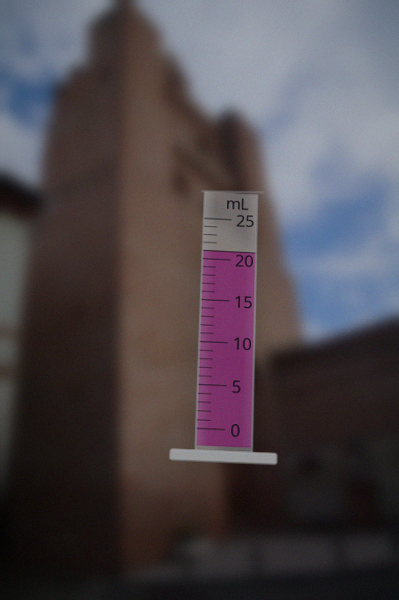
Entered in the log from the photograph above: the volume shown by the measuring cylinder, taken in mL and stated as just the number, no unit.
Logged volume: 21
